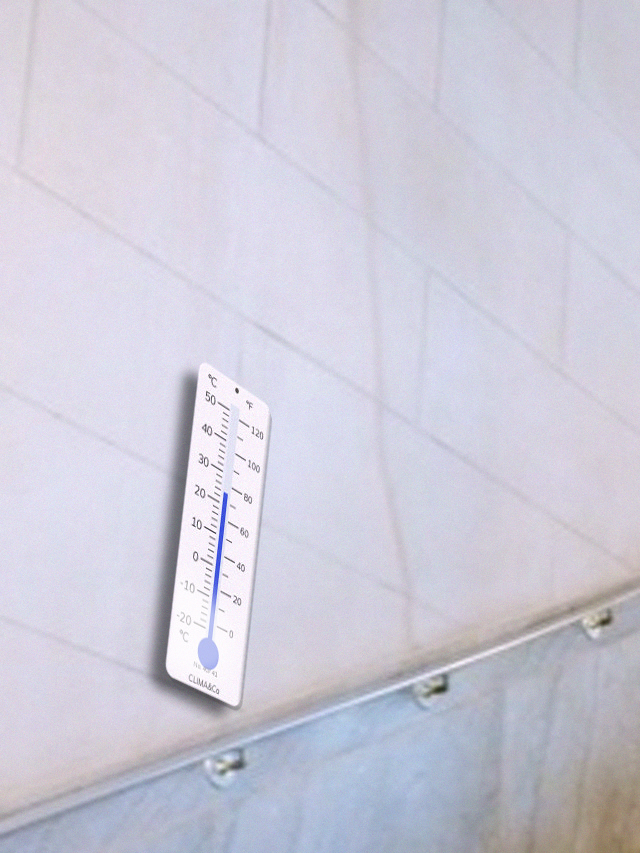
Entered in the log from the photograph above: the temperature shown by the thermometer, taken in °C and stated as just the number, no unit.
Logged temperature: 24
